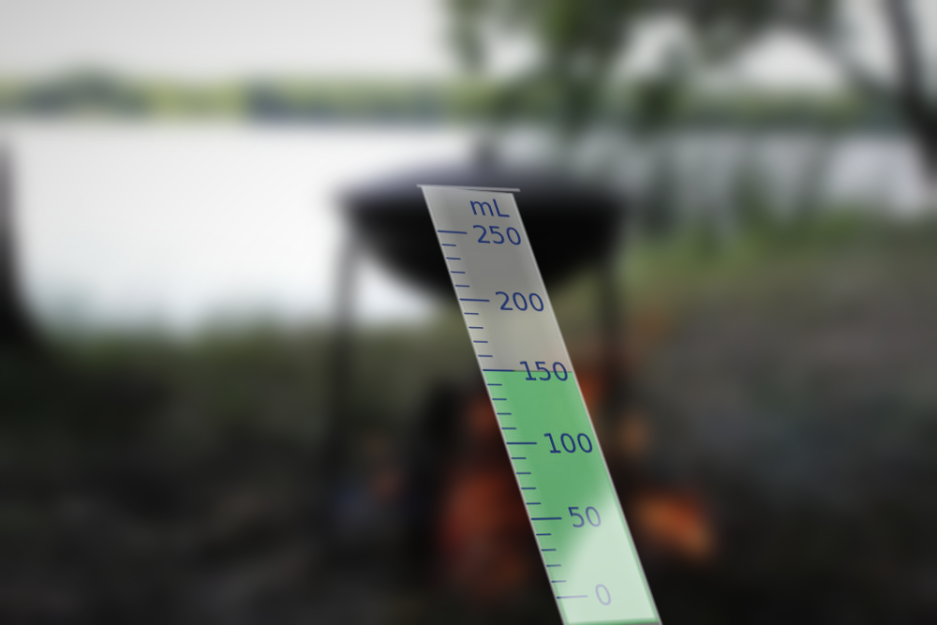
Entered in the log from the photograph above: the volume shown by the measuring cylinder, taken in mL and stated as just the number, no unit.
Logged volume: 150
